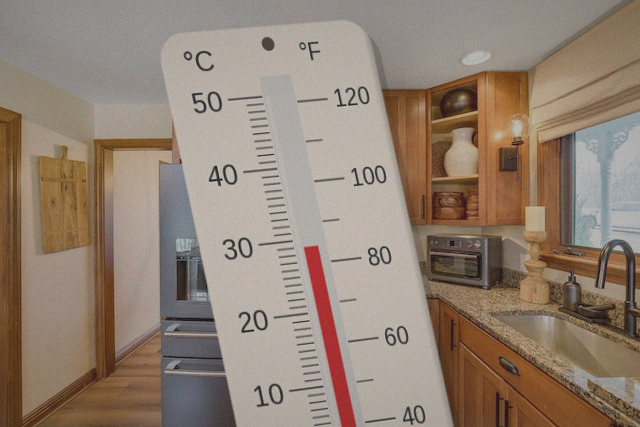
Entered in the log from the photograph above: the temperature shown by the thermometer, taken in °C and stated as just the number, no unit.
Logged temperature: 29
